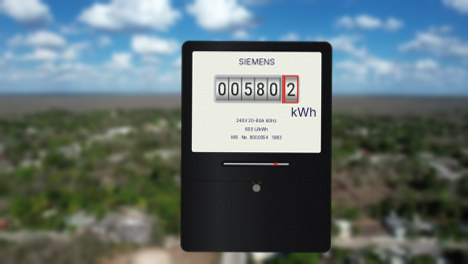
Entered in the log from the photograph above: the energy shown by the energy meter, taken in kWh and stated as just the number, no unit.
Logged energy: 580.2
